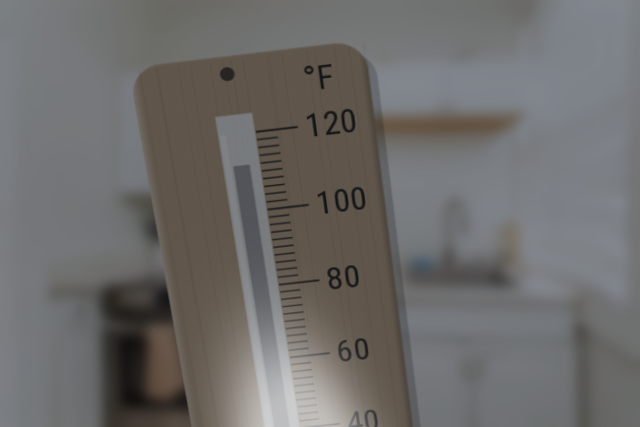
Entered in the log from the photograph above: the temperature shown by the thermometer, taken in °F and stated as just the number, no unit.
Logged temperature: 112
